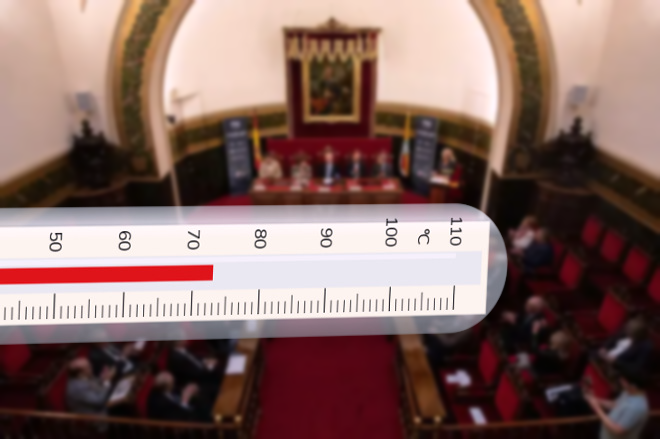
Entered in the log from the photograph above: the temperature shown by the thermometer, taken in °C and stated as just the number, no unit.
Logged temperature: 73
